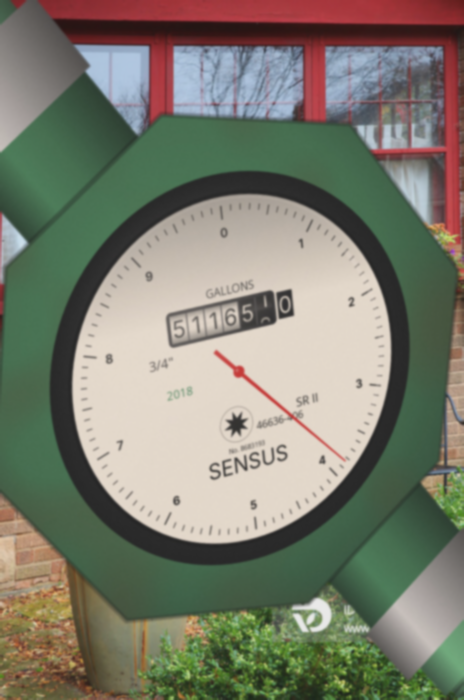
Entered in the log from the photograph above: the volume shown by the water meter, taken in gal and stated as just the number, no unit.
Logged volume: 5116513.8
